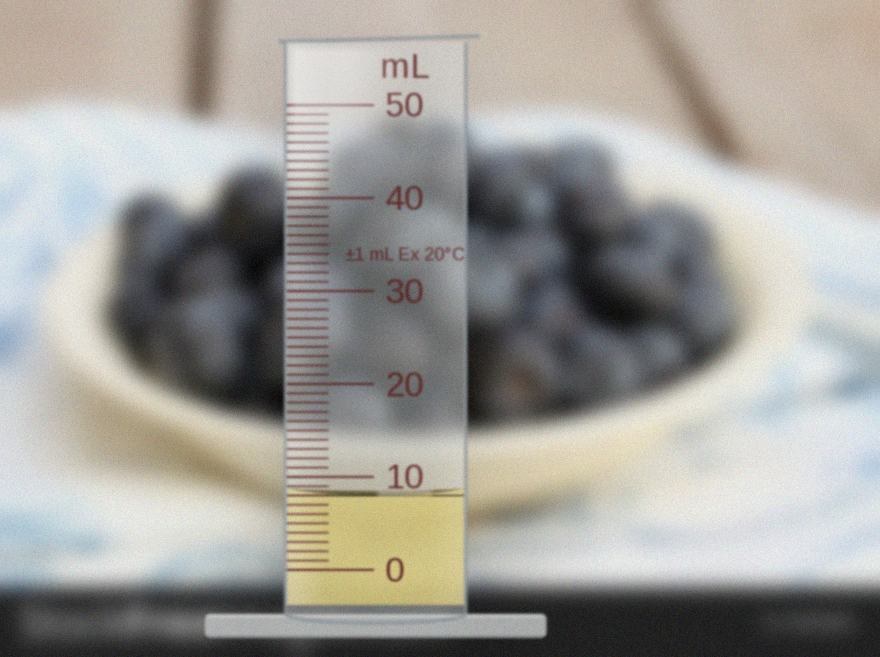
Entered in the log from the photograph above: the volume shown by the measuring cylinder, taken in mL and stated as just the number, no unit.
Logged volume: 8
